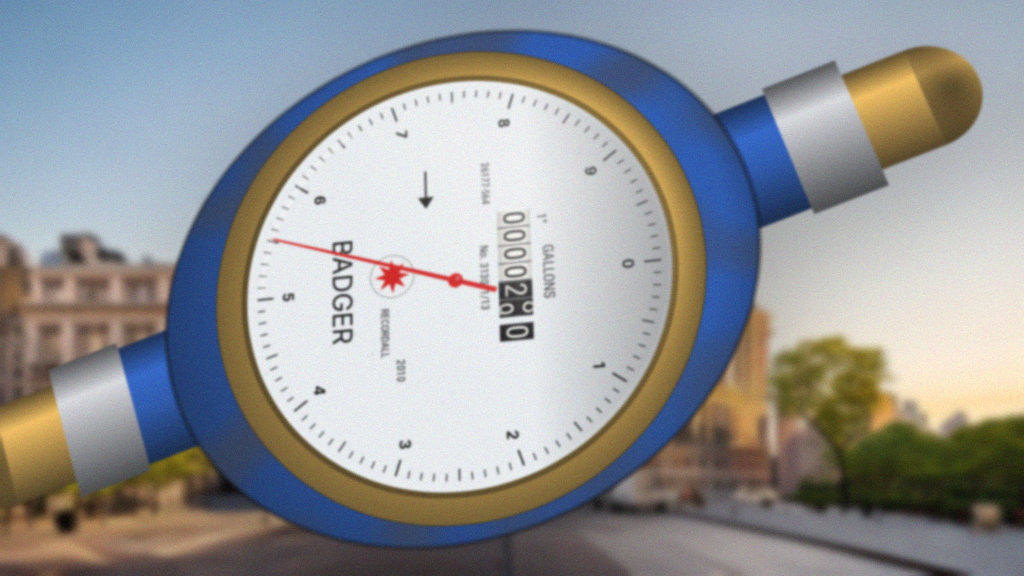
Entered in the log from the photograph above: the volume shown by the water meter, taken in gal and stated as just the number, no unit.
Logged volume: 285.5
